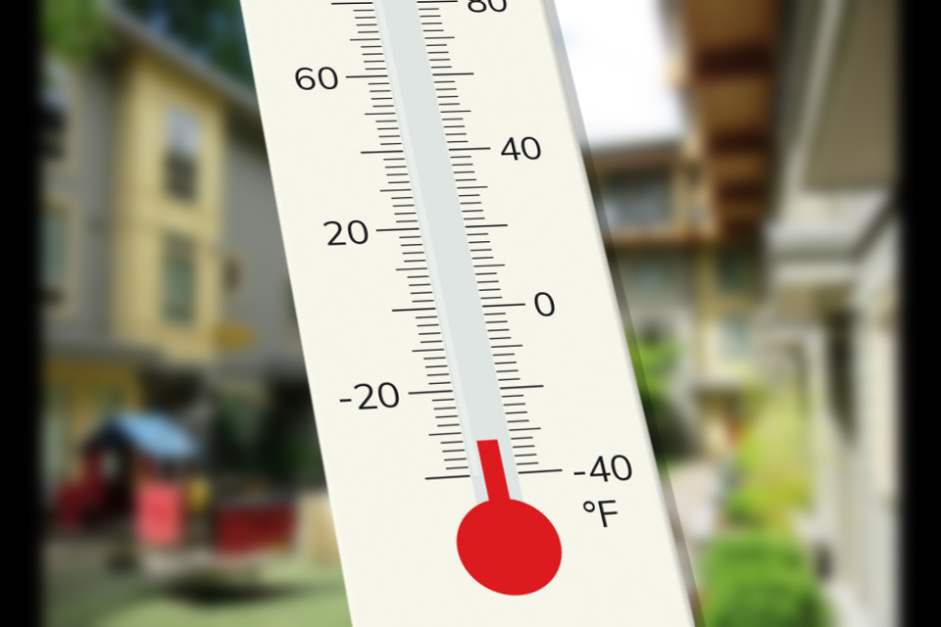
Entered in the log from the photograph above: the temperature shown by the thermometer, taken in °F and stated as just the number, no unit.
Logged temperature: -32
